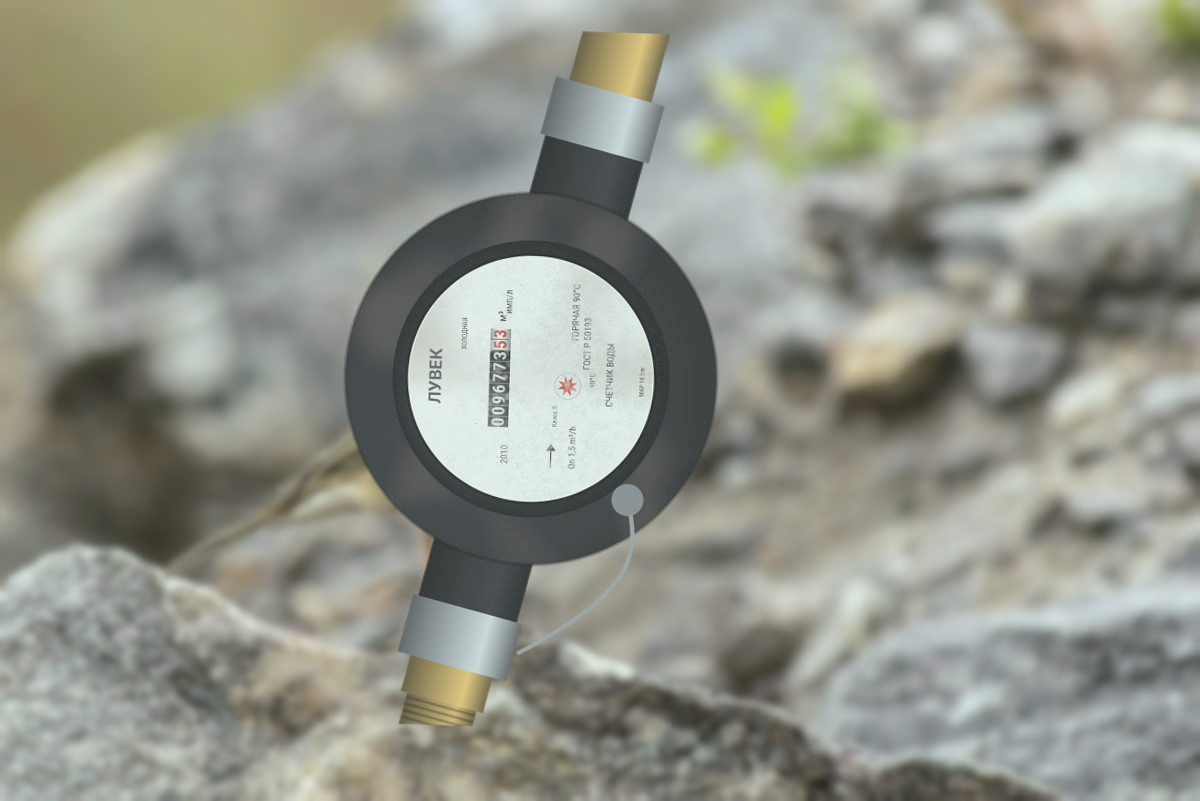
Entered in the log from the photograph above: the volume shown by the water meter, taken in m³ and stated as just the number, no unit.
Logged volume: 96773.53
